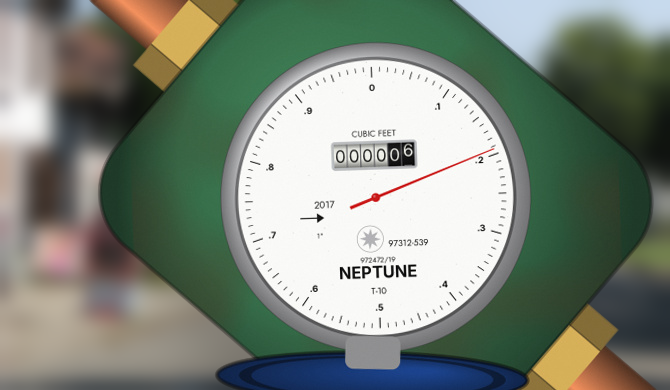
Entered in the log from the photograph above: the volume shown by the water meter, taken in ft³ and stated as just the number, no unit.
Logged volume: 6.19
